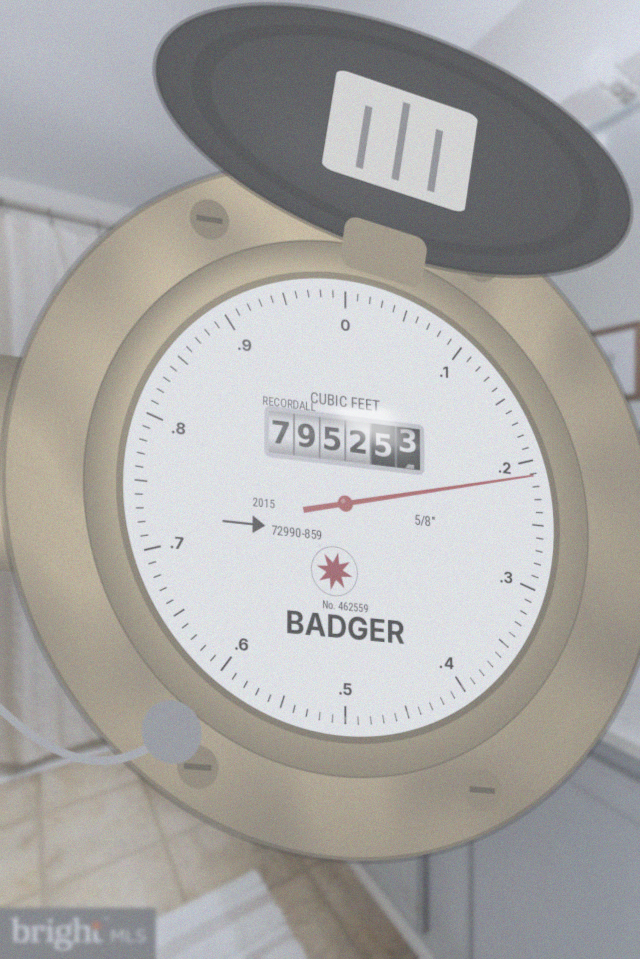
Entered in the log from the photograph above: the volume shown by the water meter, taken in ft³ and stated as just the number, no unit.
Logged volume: 795253.21
